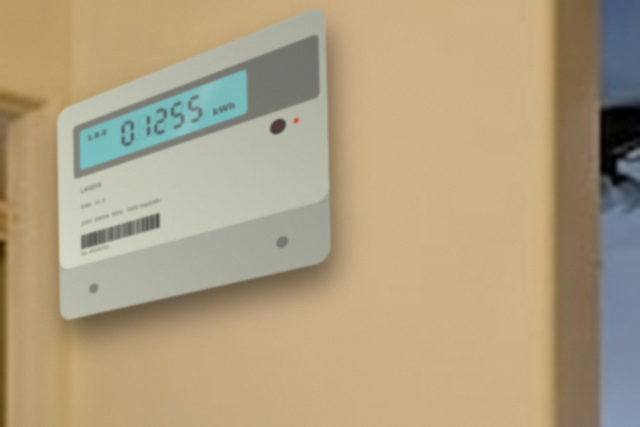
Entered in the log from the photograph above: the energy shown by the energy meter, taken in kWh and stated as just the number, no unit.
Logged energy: 1255
